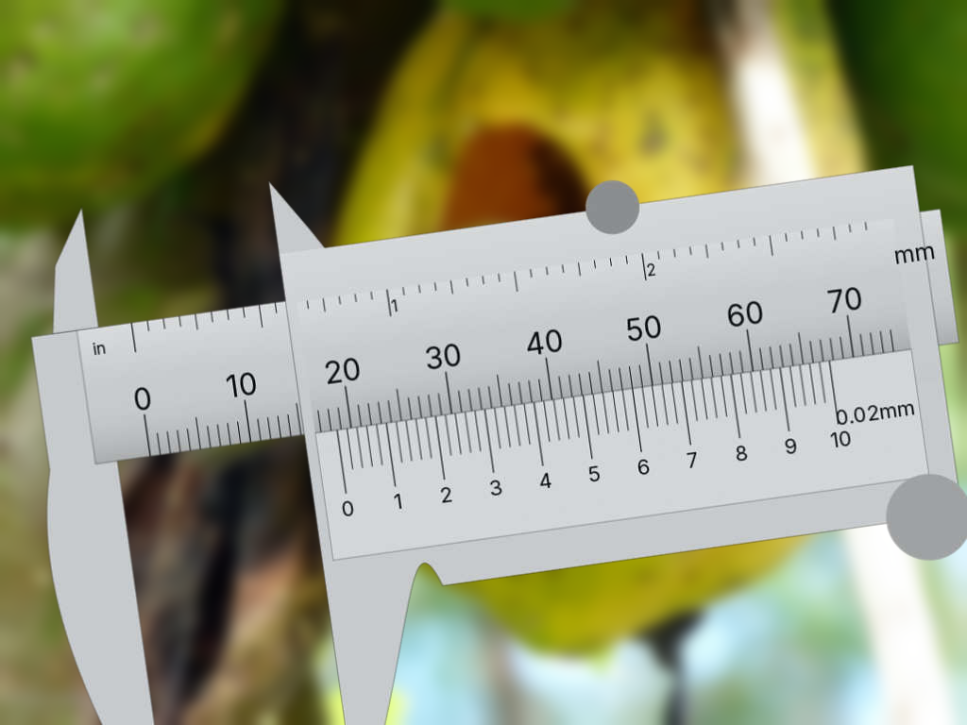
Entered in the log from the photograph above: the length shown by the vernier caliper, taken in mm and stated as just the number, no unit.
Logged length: 18.6
